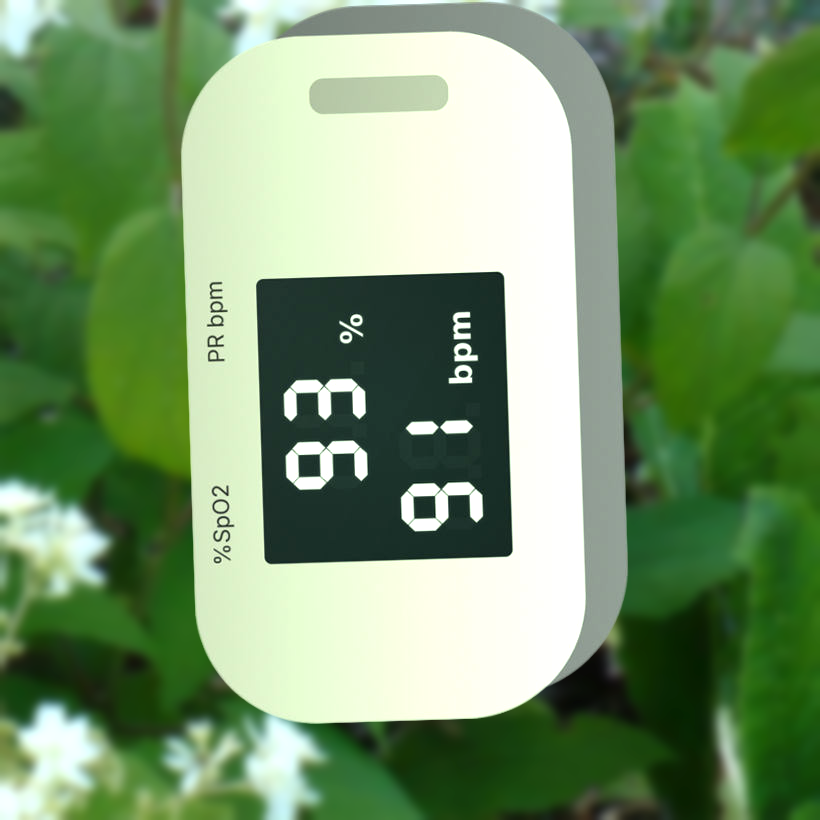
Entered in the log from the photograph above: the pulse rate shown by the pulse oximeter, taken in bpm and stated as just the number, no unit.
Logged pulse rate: 91
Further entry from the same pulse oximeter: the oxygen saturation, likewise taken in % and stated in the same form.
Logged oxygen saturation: 93
